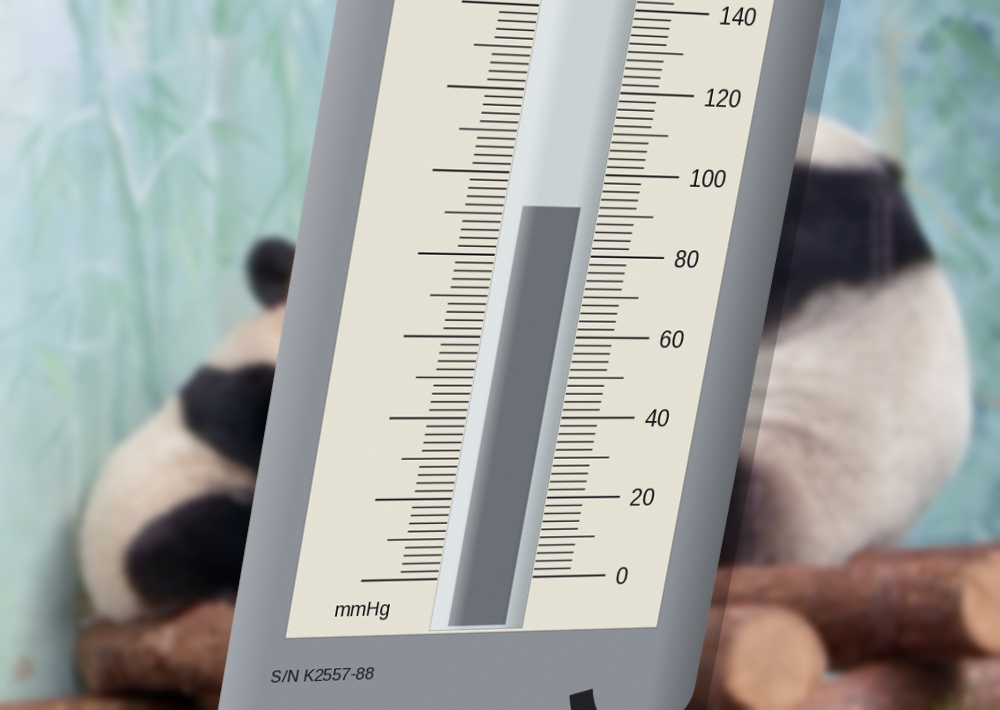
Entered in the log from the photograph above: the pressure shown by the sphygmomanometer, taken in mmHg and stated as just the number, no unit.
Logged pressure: 92
